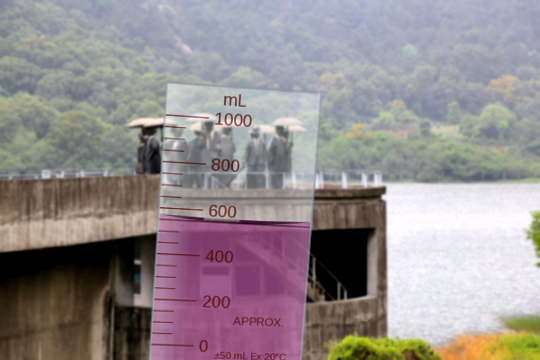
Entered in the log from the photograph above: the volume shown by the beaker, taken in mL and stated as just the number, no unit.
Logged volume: 550
